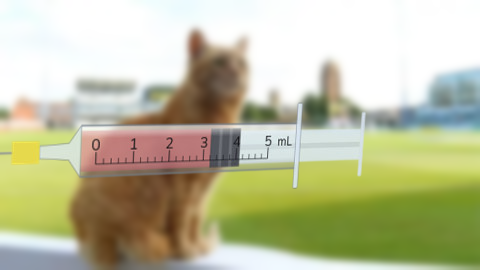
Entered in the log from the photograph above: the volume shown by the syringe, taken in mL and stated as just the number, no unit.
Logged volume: 3.2
